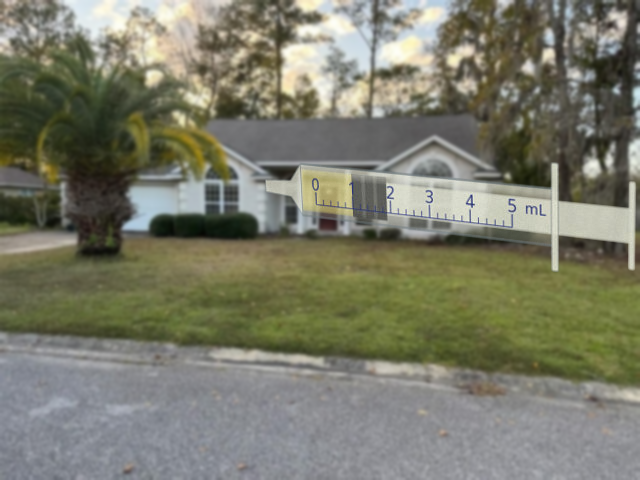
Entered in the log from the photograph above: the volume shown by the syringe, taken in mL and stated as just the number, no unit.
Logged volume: 1
